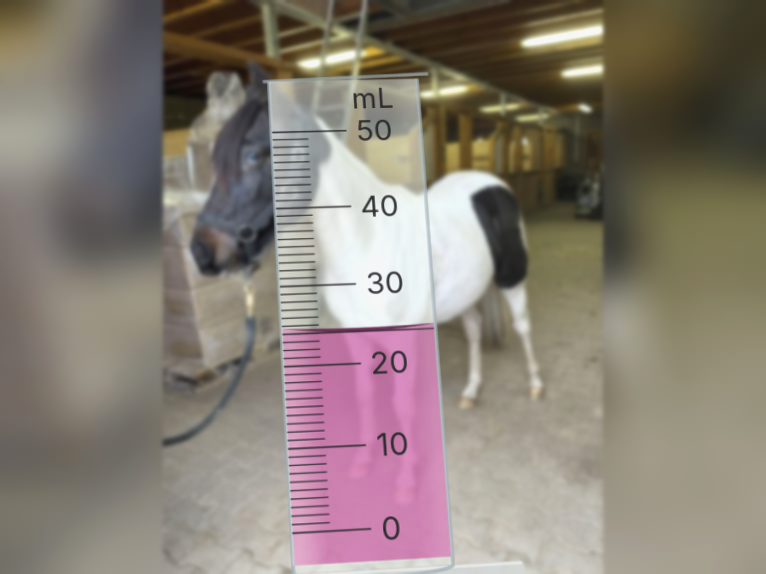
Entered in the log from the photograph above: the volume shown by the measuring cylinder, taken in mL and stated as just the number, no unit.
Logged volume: 24
